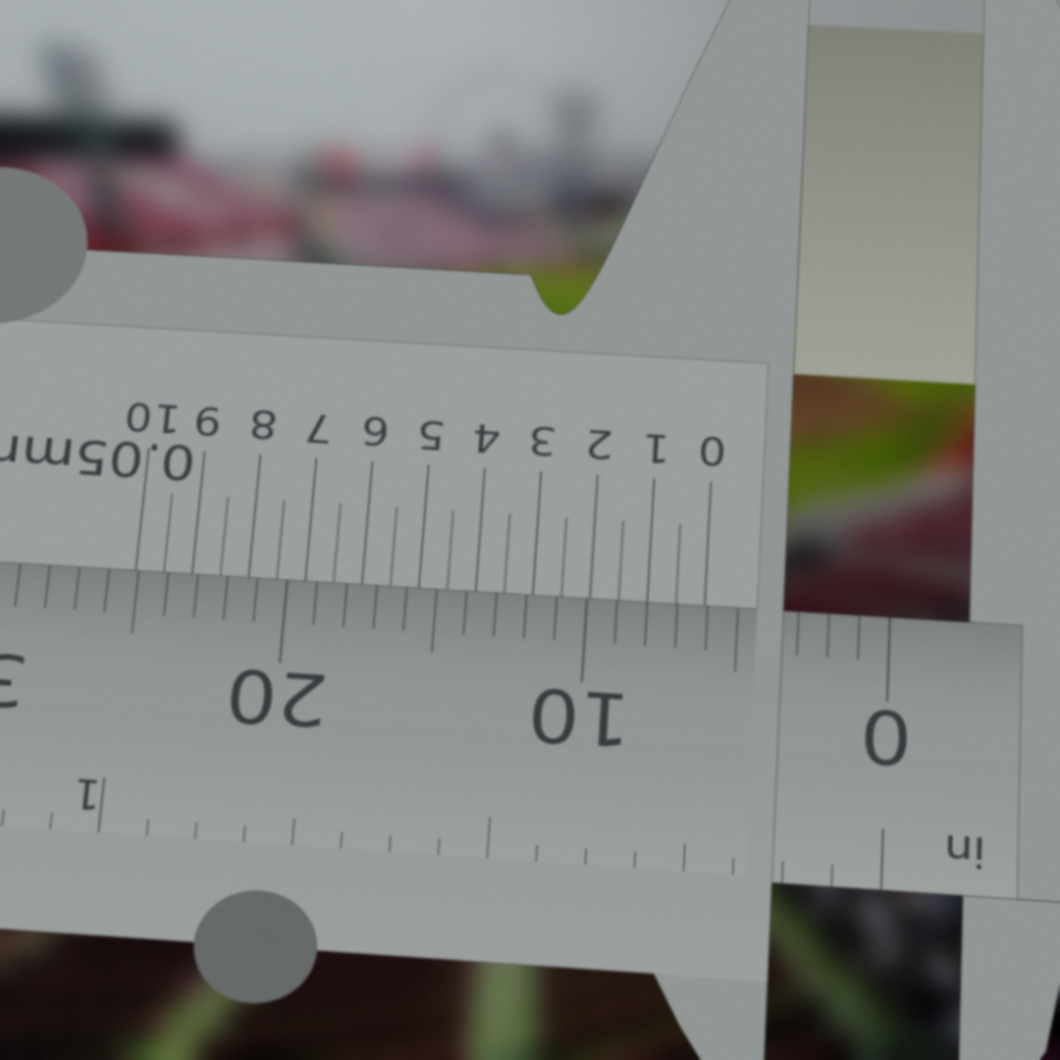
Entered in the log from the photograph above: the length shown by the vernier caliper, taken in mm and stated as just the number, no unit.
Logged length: 6.1
